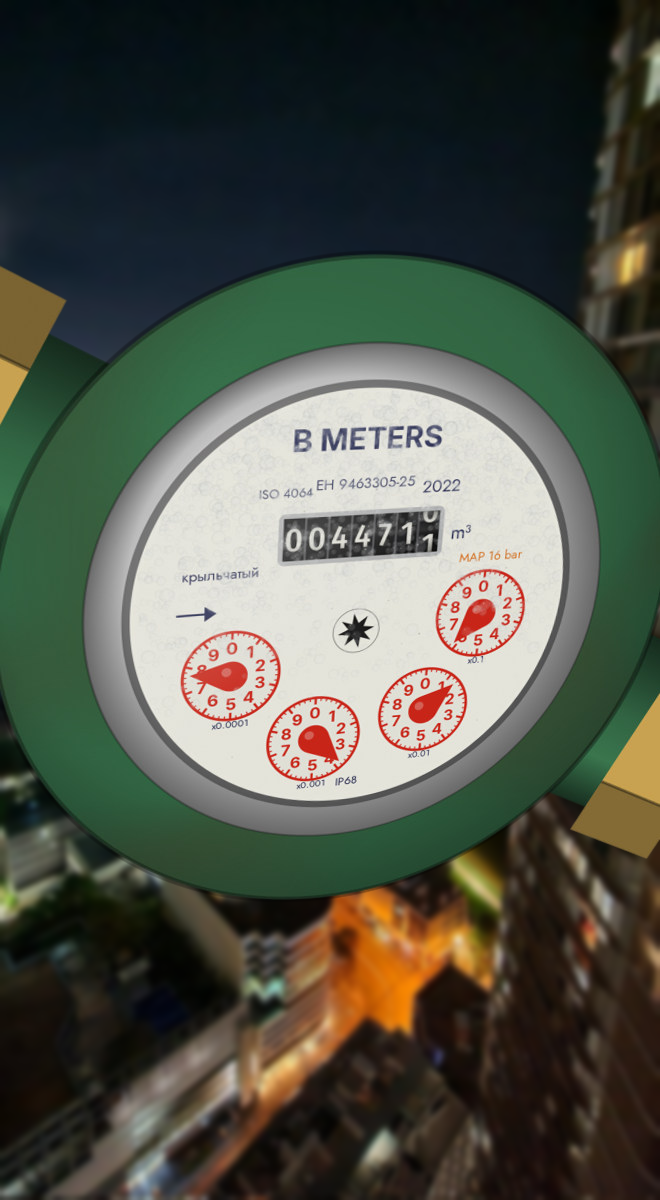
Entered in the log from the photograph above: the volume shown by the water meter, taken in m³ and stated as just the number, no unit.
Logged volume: 44710.6137
